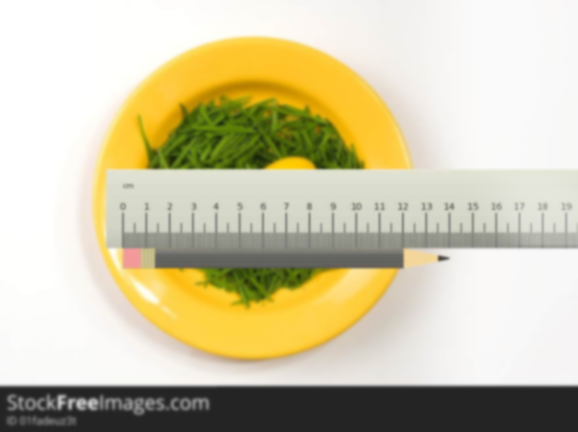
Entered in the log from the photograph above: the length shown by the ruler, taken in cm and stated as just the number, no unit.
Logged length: 14
